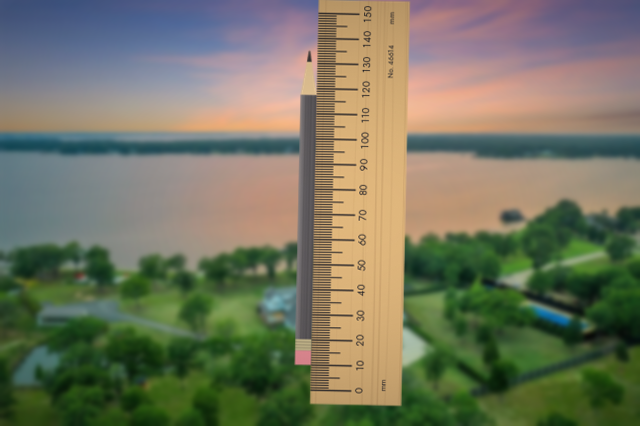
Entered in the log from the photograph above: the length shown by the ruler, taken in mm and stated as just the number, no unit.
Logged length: 125
